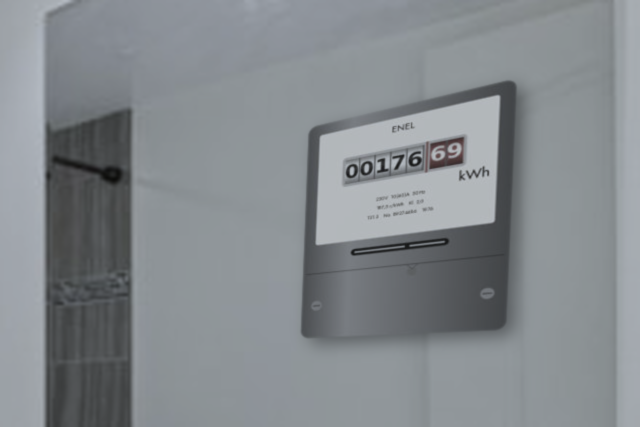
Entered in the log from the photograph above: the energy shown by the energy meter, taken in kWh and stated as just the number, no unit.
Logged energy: 176.69
